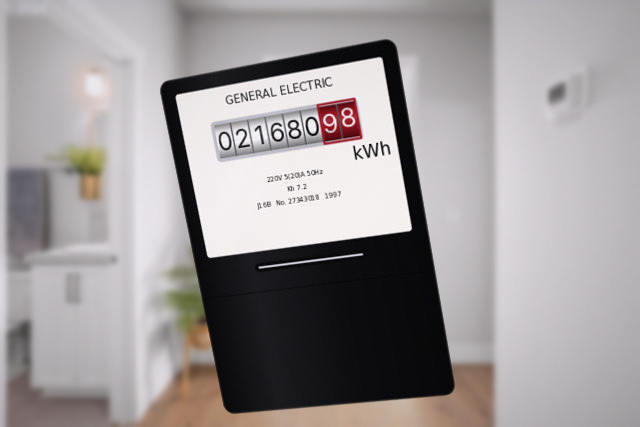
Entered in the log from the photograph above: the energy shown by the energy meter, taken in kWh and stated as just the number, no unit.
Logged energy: 21680.98
